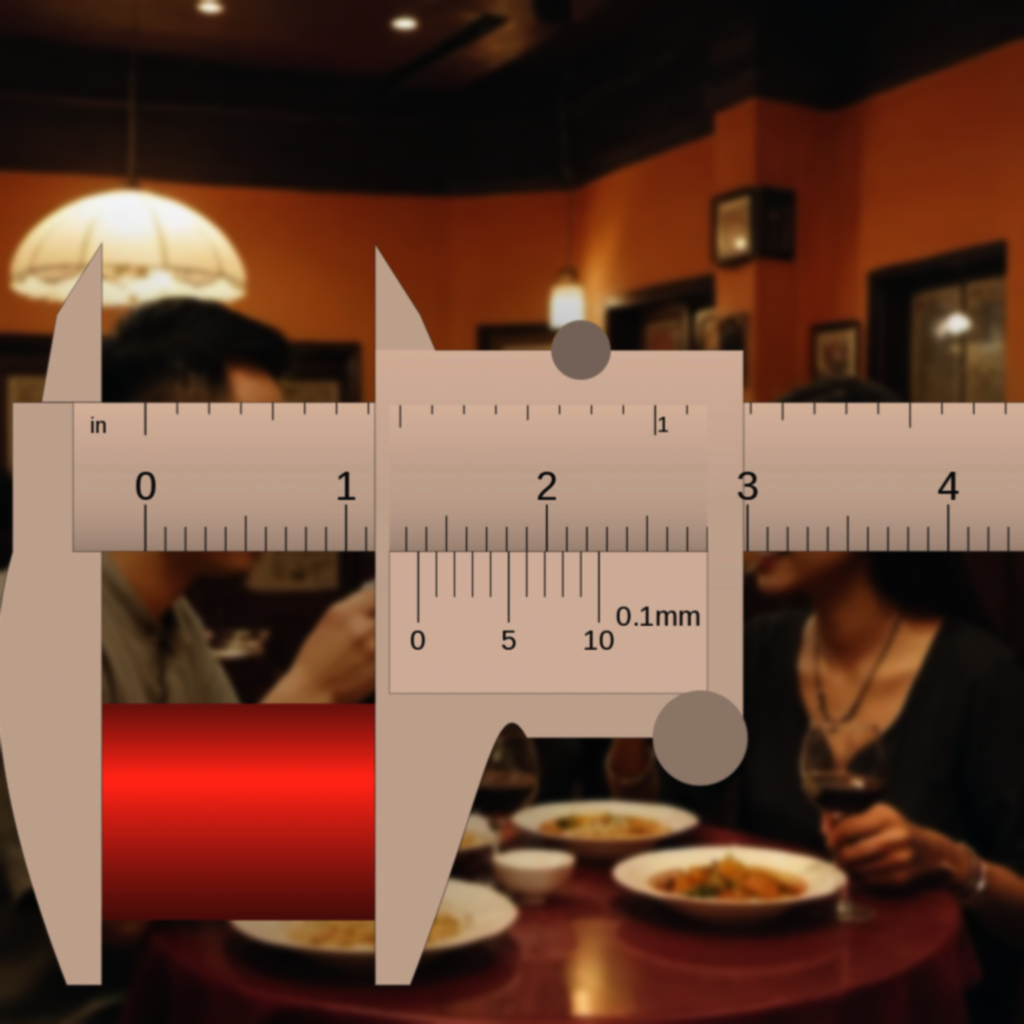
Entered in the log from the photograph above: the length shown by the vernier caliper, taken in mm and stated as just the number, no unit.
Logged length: 13.6
